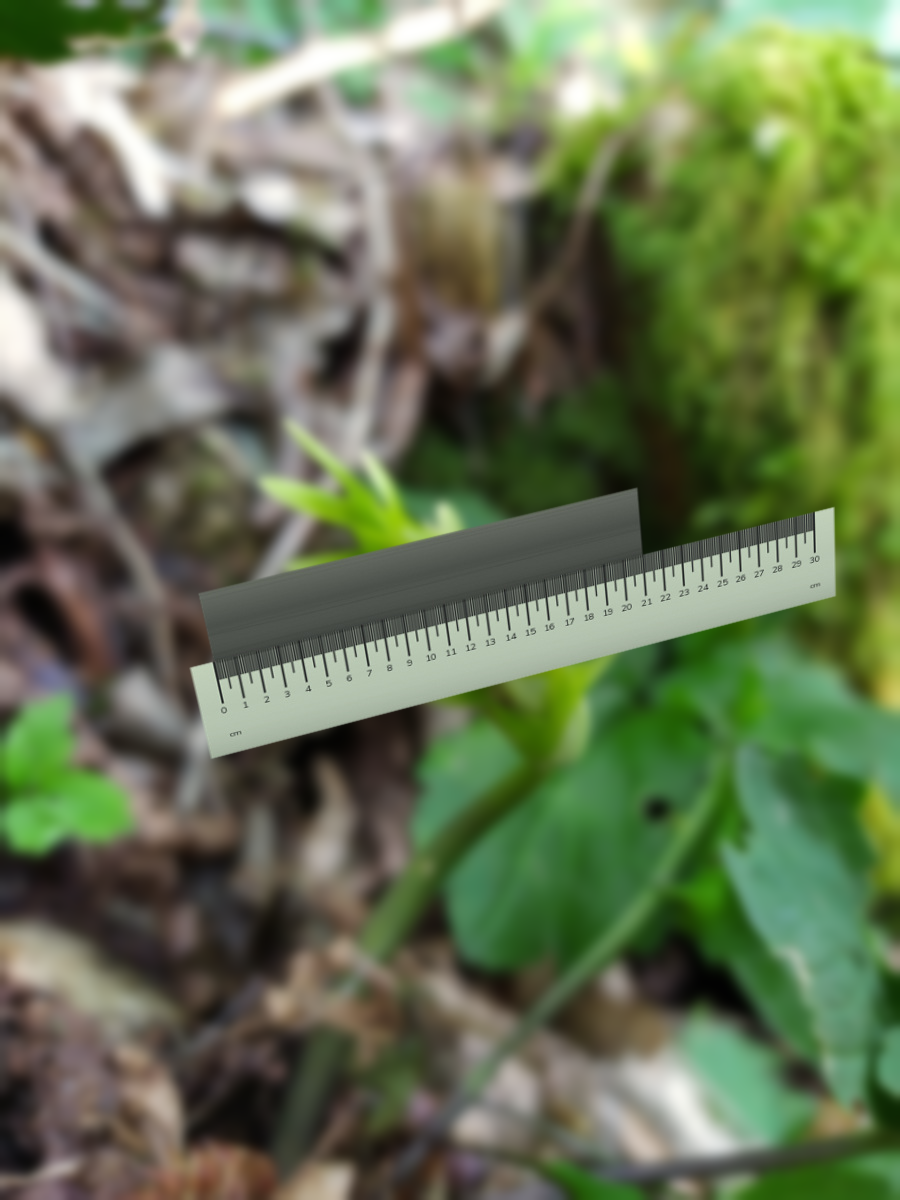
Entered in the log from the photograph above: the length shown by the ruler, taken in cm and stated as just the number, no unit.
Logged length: 21
